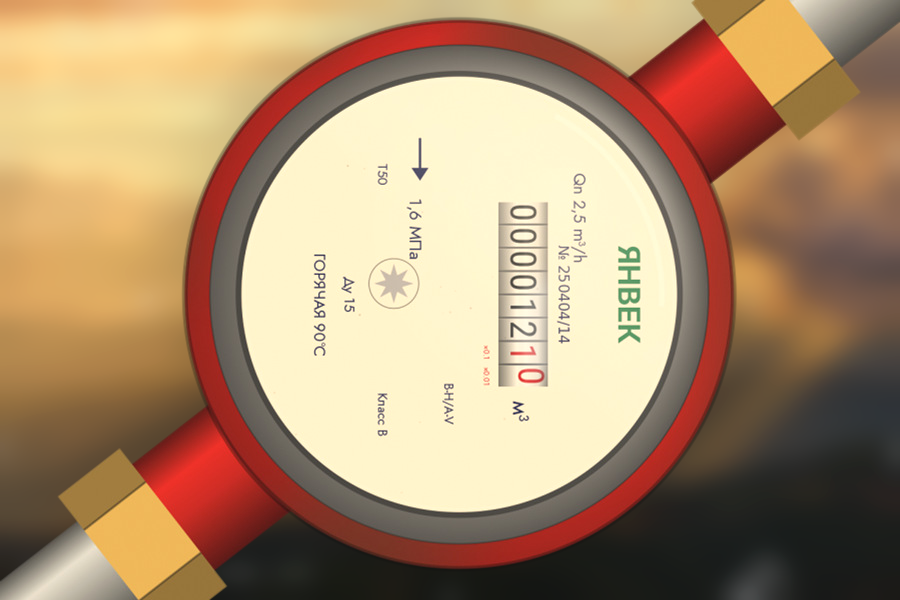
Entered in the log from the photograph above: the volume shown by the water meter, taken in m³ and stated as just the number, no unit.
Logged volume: 12.10
